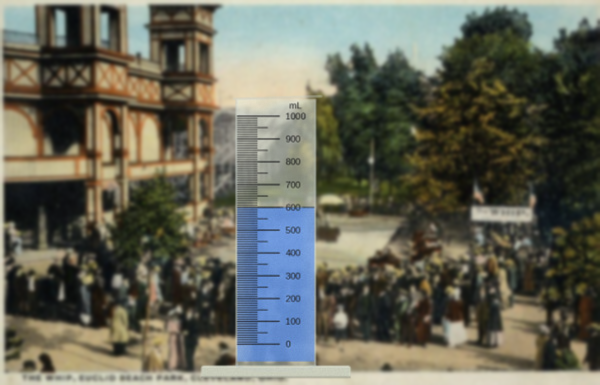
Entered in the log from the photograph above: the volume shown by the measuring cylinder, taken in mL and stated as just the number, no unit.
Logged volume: 600
